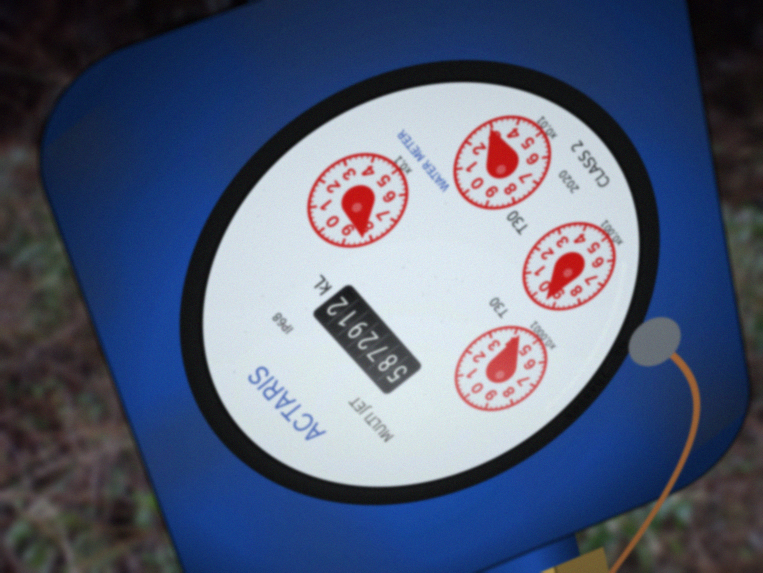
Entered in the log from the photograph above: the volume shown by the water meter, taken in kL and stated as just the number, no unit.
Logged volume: 5872912.8294
